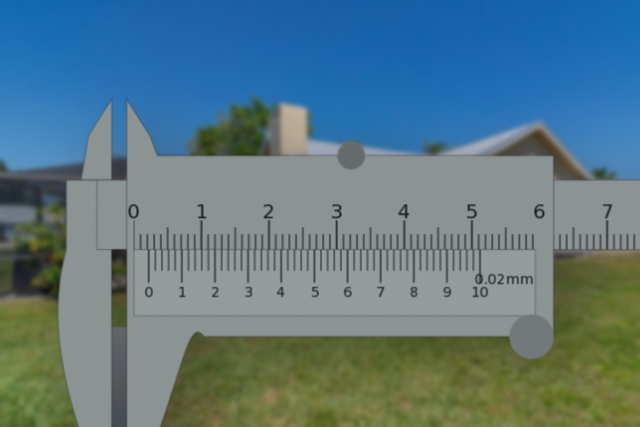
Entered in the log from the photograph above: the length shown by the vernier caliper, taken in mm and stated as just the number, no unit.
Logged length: 2.2
